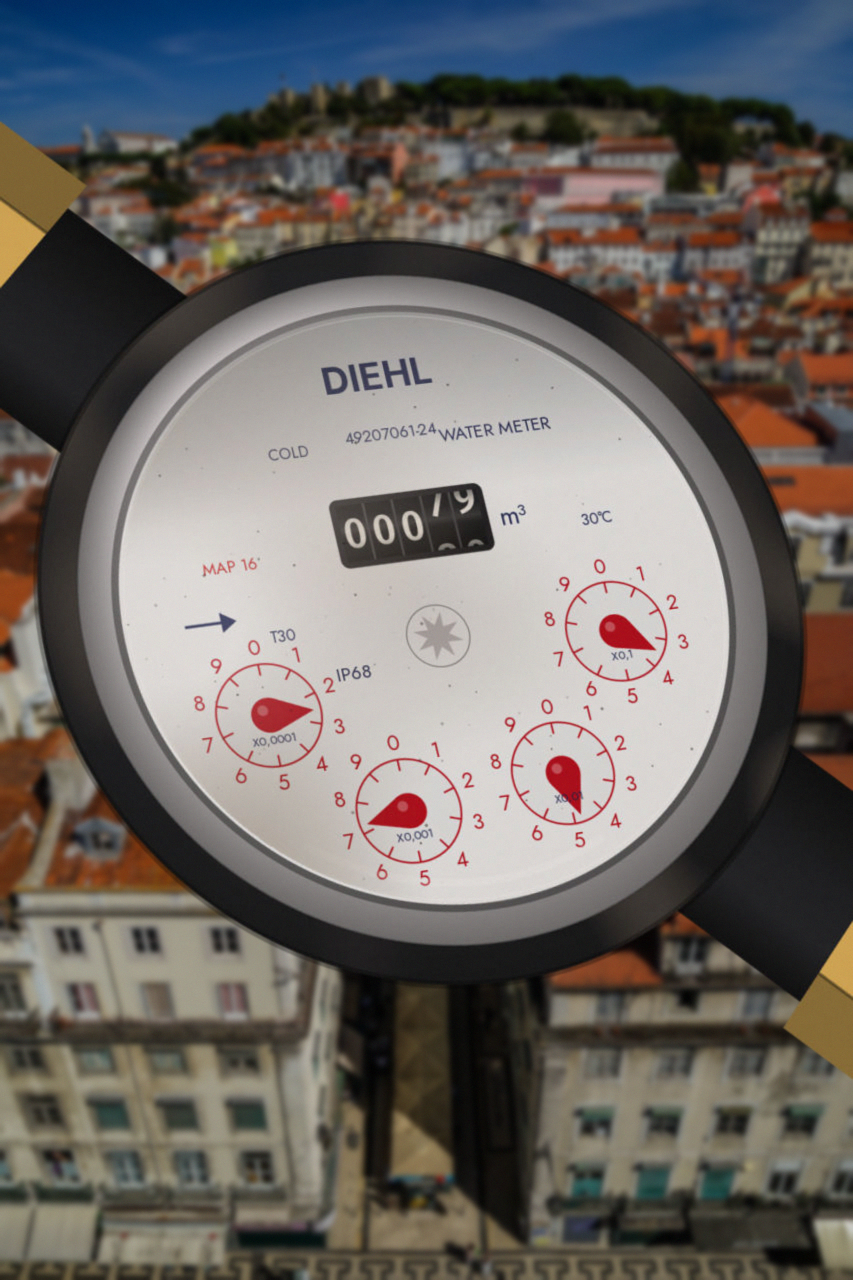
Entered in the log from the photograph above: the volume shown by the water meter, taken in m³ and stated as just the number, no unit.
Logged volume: 79.3472
